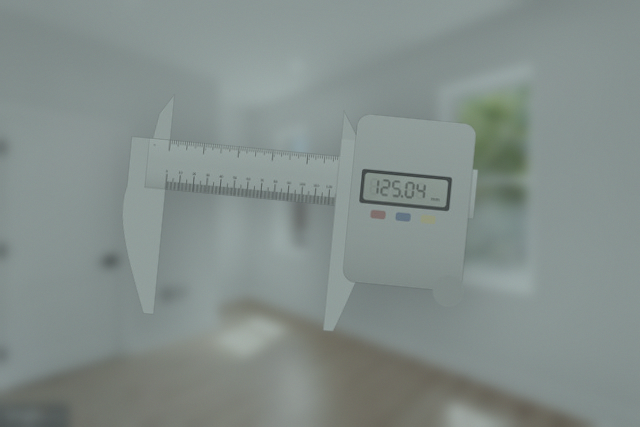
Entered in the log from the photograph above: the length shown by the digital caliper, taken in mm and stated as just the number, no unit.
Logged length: 125.04
